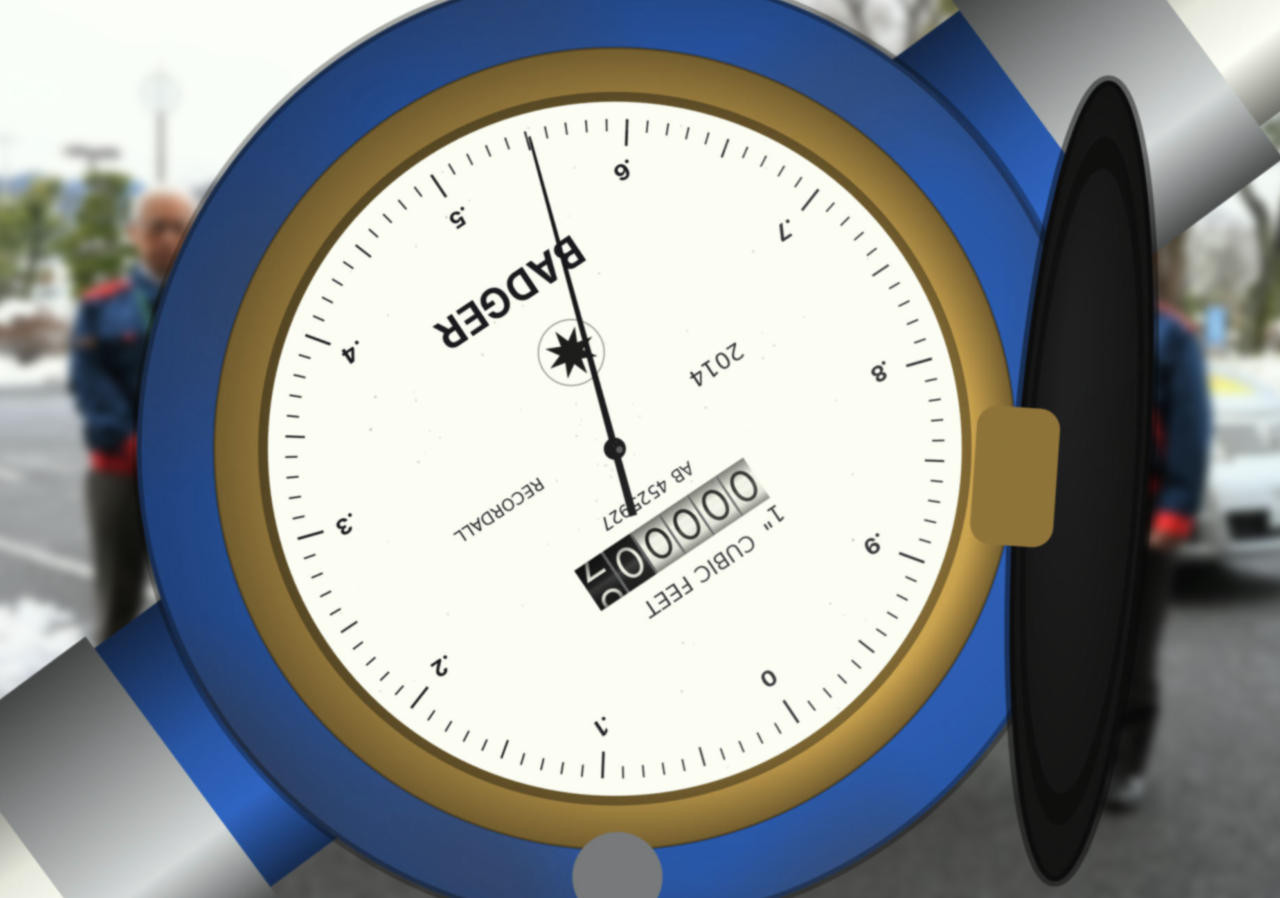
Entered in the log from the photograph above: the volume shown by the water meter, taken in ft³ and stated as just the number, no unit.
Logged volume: 6.55
